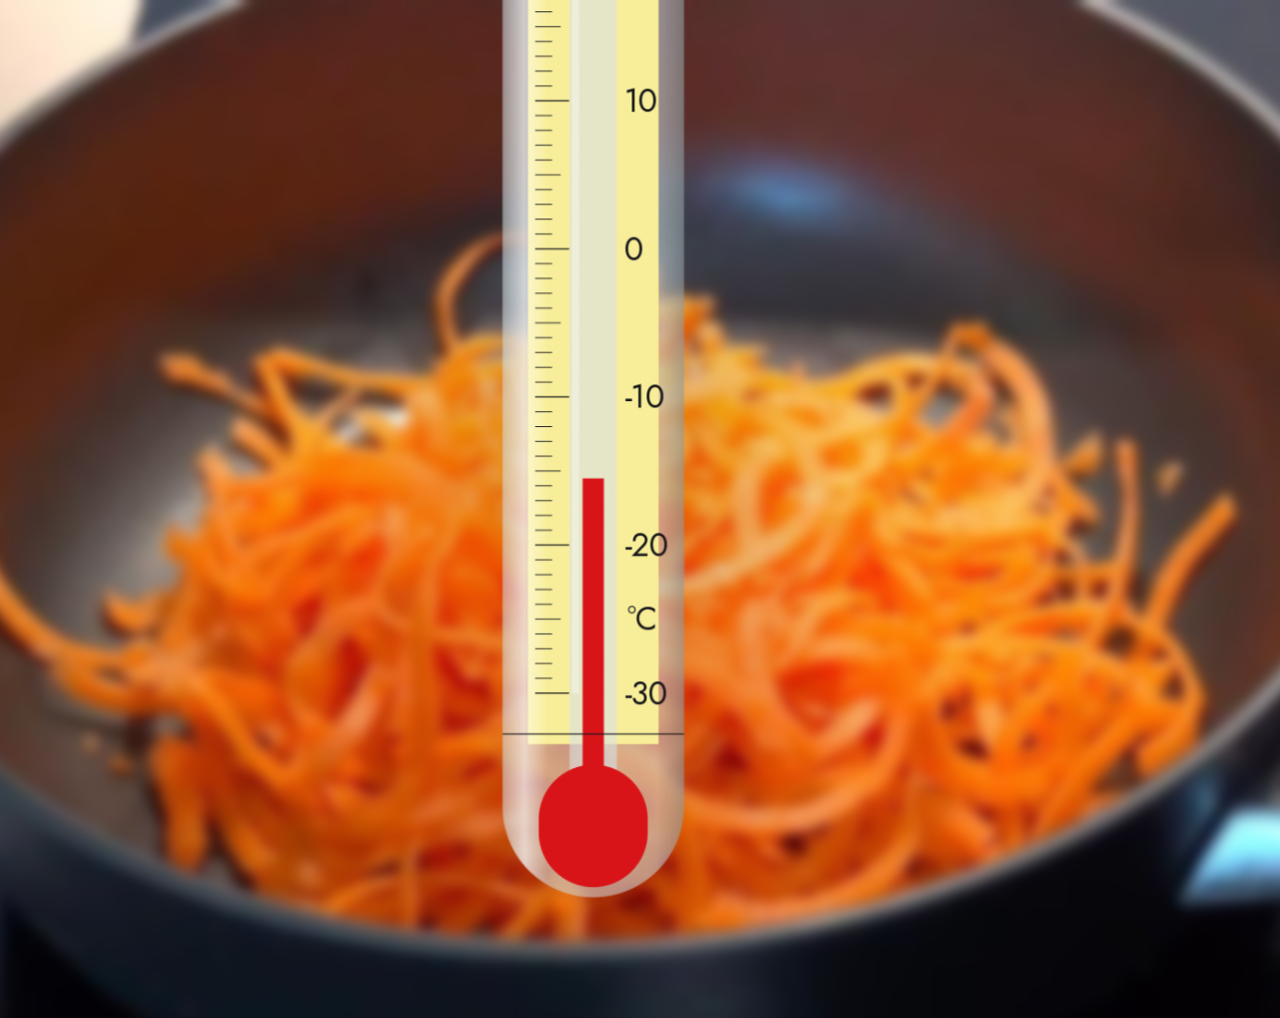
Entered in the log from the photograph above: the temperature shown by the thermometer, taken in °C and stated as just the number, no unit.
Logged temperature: -15.5
